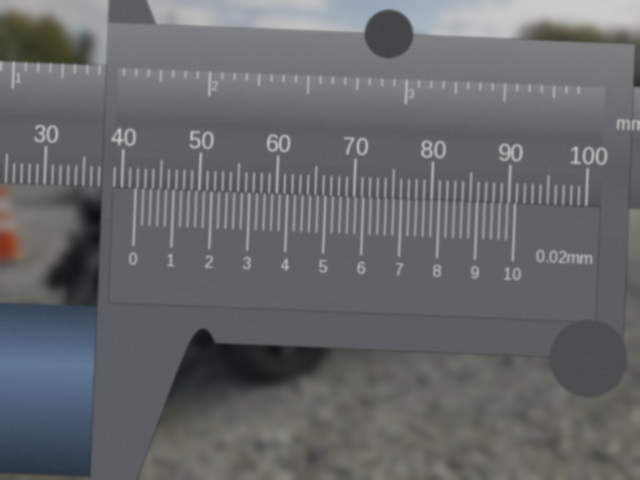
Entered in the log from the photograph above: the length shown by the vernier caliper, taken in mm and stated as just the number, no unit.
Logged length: 41.8
